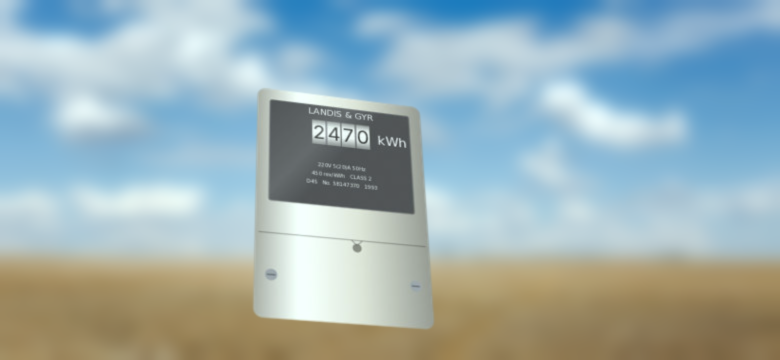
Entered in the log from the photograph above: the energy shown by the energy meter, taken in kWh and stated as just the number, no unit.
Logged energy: 2470
